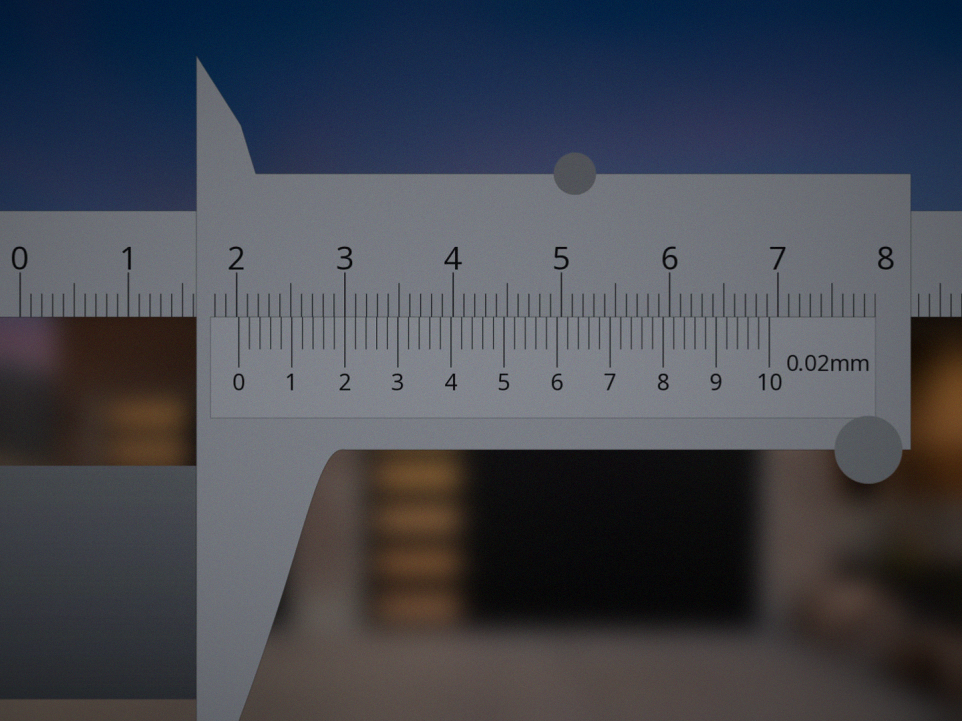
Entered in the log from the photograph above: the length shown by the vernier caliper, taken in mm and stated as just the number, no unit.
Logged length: 20.2
